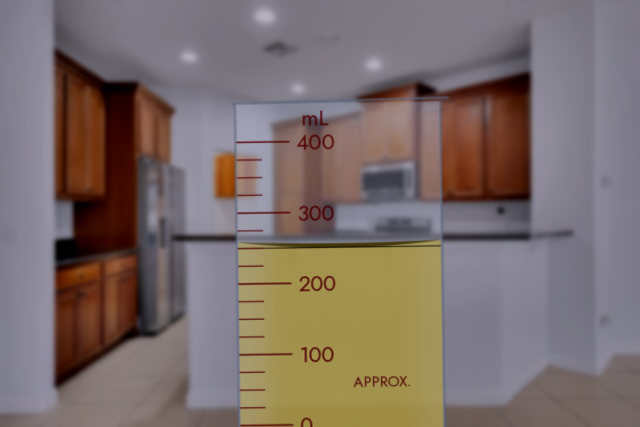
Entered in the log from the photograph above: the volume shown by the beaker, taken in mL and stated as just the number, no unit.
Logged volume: 250
